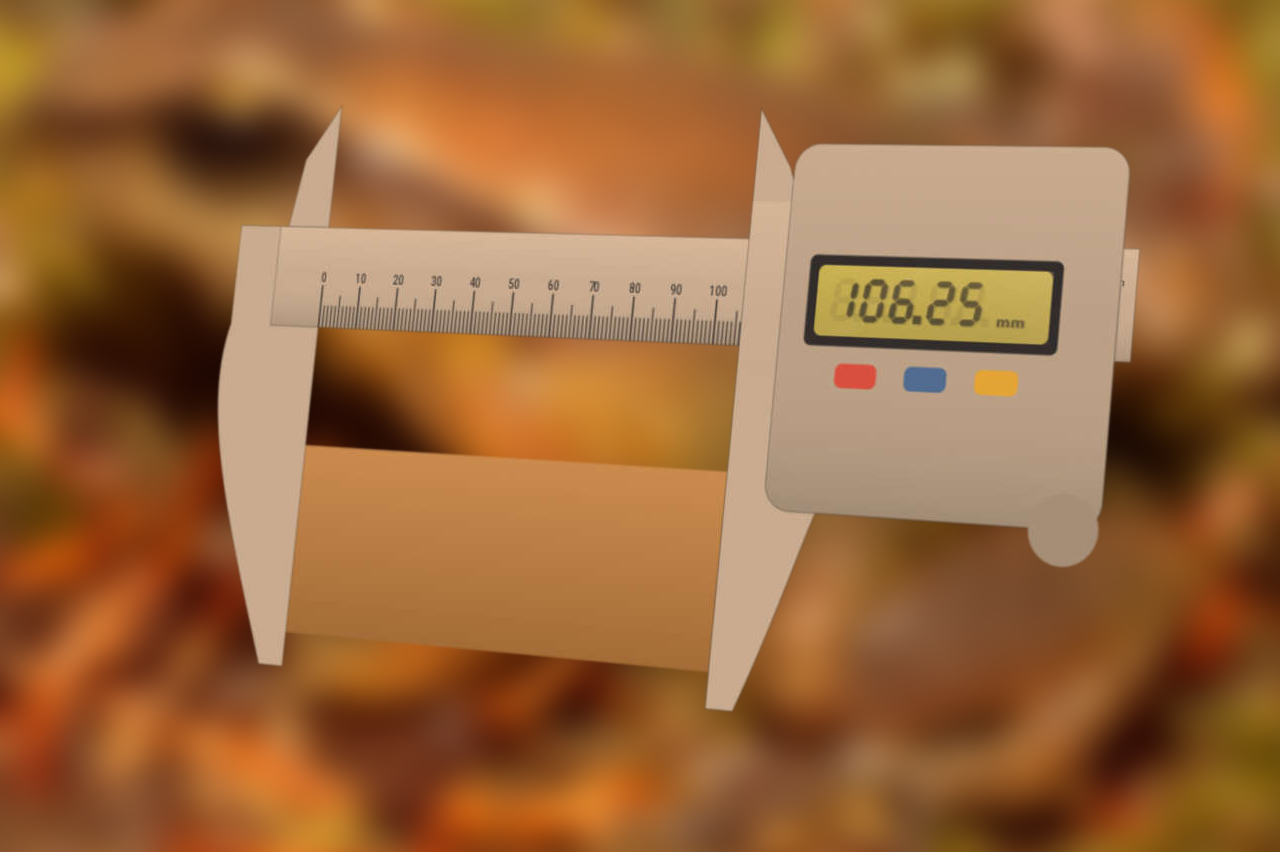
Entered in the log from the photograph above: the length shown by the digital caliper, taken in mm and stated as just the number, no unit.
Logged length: 106.25
